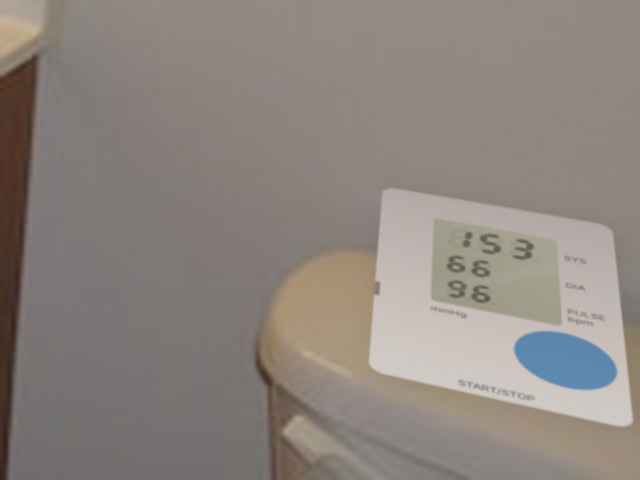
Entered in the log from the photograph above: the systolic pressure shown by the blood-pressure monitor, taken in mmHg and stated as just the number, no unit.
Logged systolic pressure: 153
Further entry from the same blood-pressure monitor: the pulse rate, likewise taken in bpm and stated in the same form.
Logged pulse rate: 96
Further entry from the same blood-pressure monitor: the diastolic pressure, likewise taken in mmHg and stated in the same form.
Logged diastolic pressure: 66
